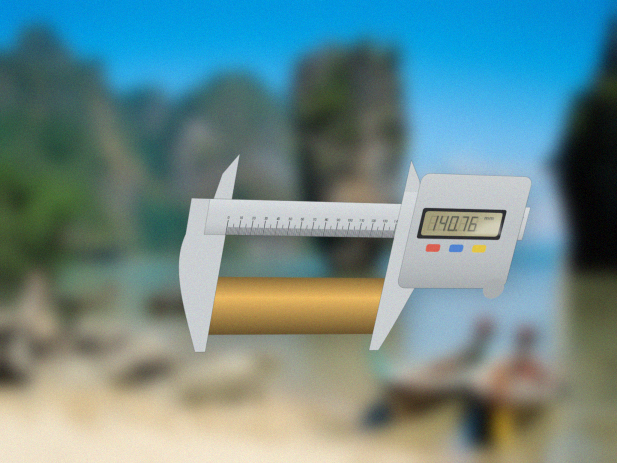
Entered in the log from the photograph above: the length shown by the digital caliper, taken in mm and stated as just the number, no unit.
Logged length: 140.76
